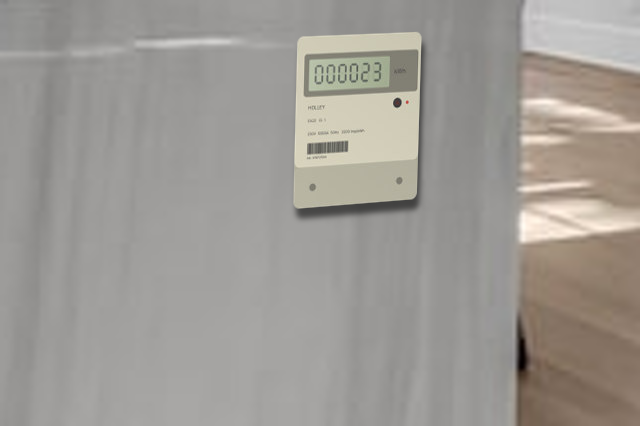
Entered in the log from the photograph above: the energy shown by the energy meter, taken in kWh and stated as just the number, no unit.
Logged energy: 23
